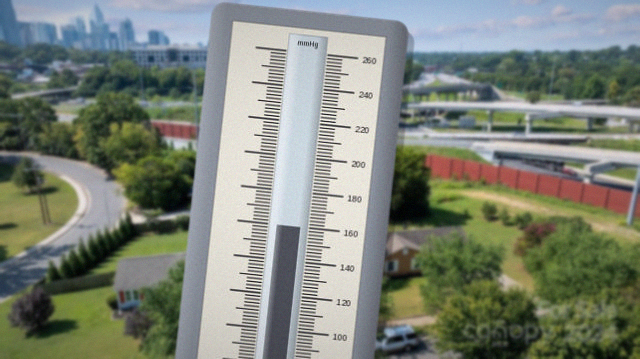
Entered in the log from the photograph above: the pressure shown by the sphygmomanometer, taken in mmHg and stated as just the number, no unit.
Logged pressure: 160
